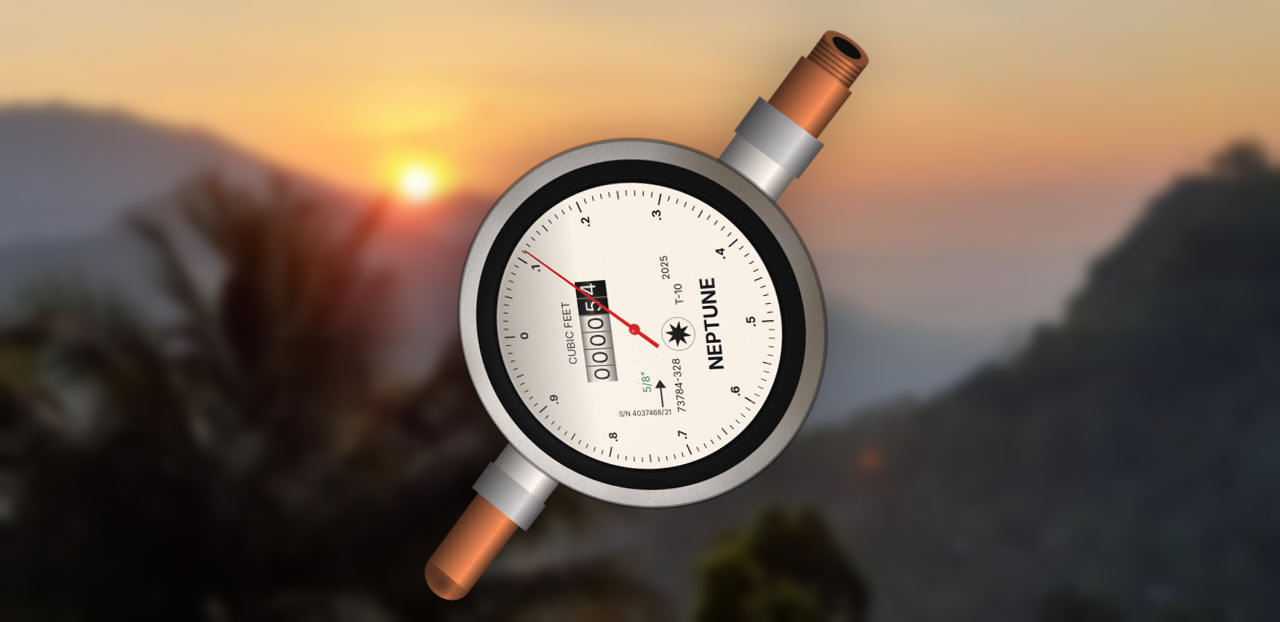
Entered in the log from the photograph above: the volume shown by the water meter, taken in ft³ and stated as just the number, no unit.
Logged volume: 54.11
